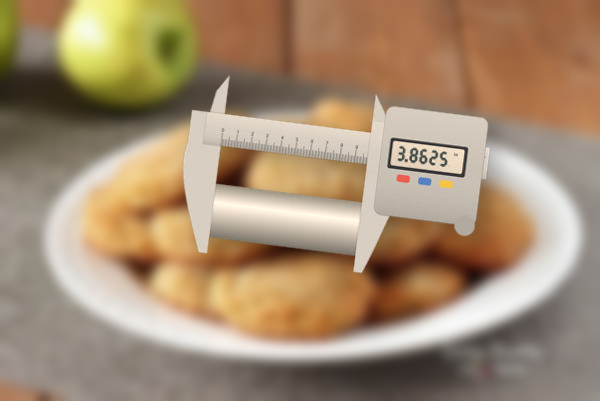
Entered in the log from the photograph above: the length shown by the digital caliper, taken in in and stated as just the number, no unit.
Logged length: 3.8625
